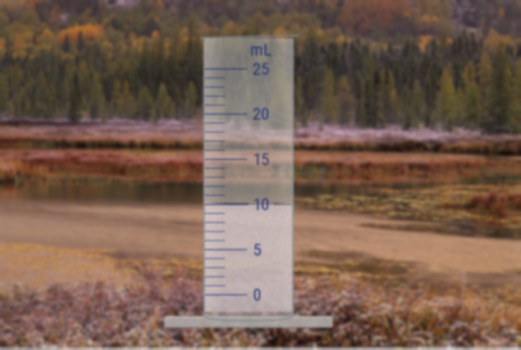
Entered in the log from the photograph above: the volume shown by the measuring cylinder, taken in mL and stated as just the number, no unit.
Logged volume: 10
